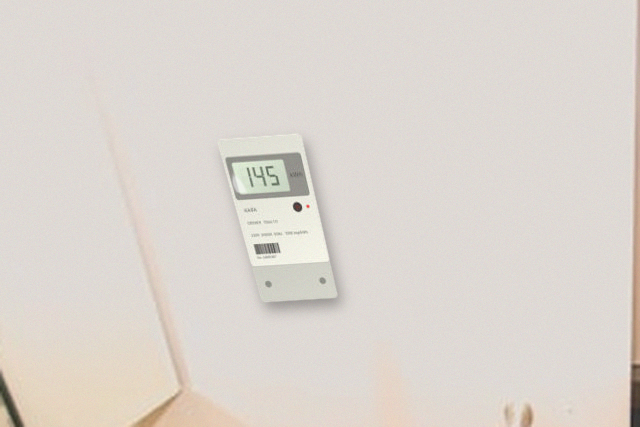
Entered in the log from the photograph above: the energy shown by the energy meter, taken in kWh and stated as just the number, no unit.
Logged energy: 145
